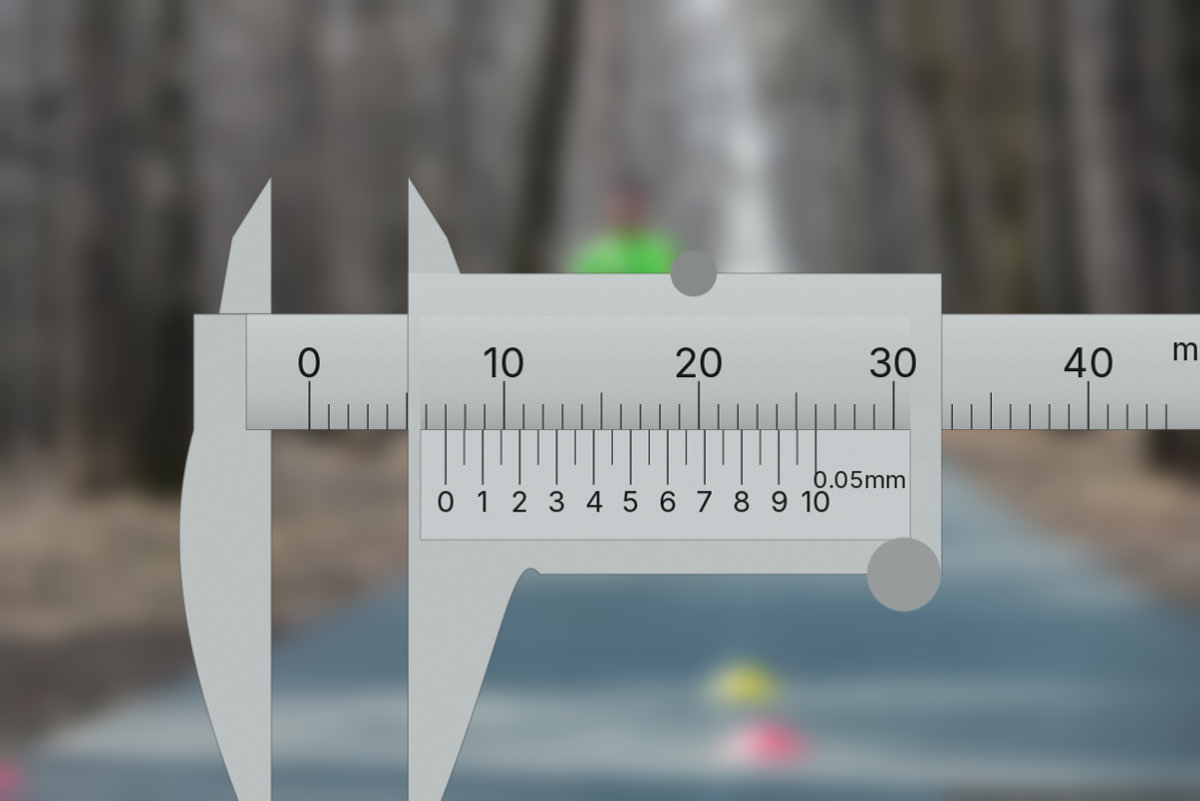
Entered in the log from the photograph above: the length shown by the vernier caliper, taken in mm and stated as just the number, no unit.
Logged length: 7.0
